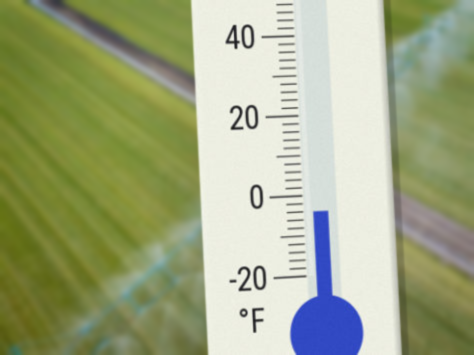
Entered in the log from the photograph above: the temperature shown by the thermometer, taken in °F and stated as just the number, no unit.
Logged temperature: -4
